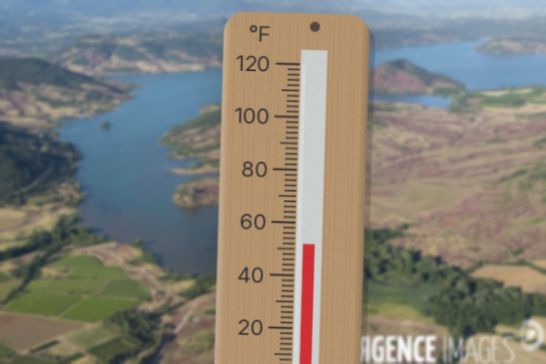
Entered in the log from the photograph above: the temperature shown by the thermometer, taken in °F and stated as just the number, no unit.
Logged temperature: 52
